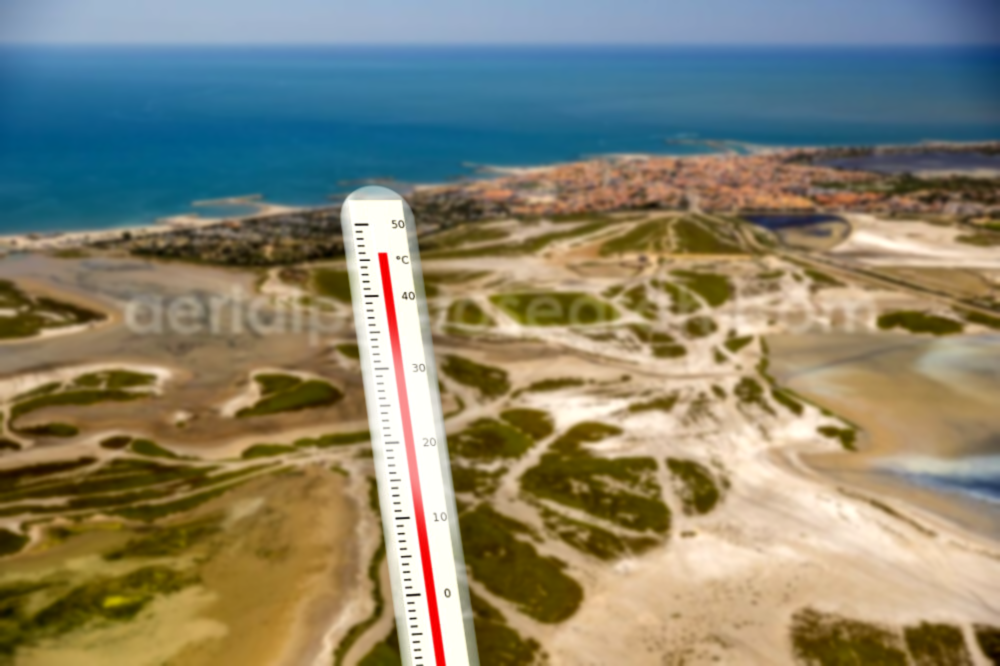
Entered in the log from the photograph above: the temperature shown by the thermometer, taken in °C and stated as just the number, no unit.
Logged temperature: 46
